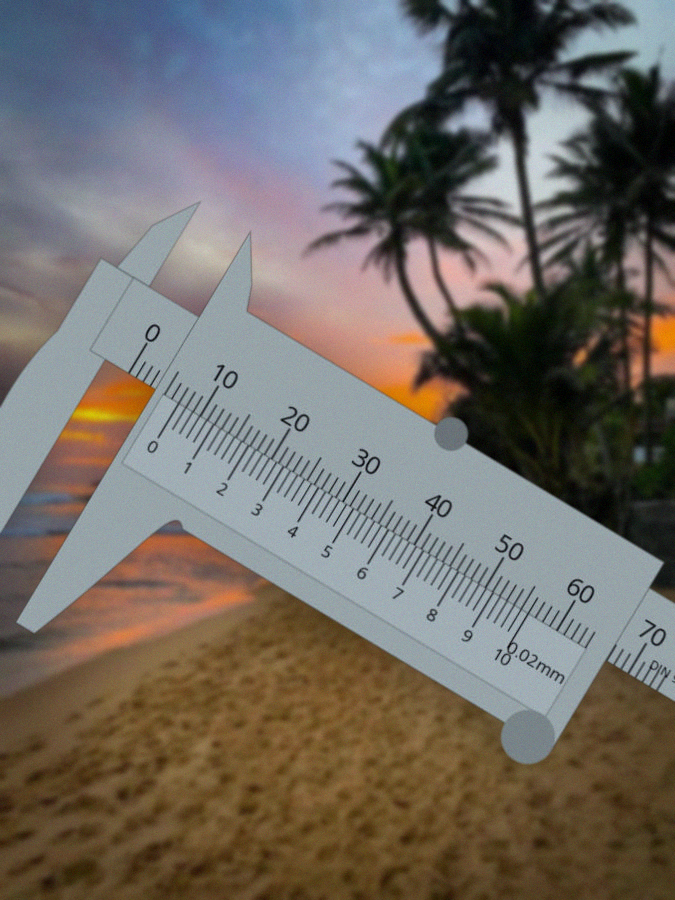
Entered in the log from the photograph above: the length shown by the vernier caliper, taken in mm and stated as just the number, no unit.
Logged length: 7.0
